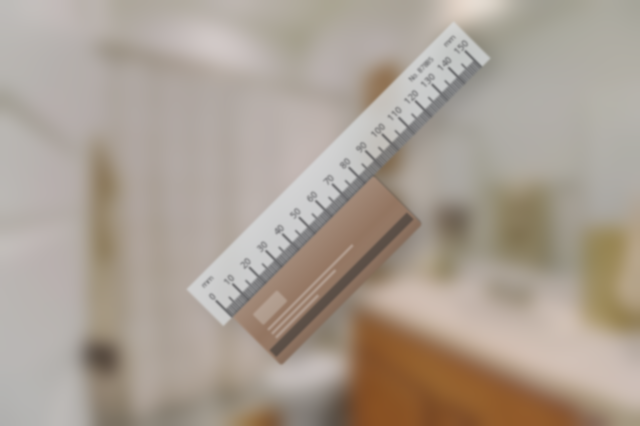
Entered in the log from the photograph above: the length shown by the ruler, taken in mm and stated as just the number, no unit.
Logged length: 85
